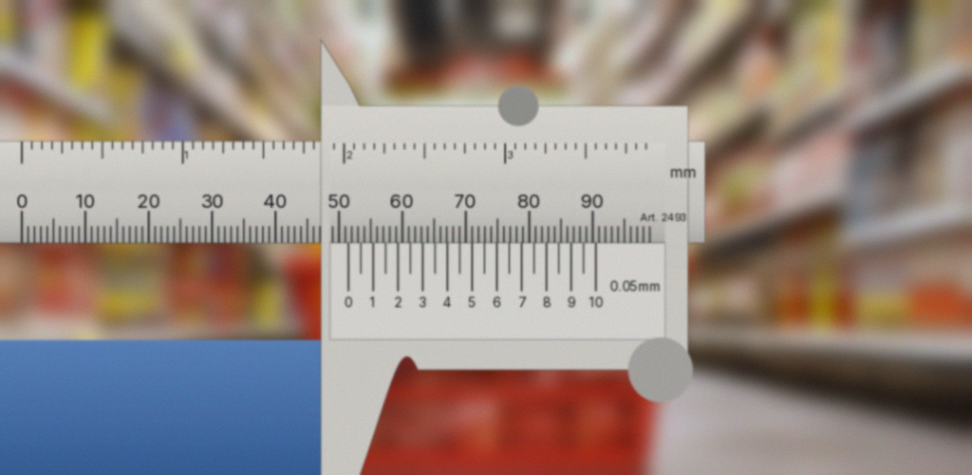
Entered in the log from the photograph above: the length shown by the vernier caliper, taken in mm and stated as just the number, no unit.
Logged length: 51.5
